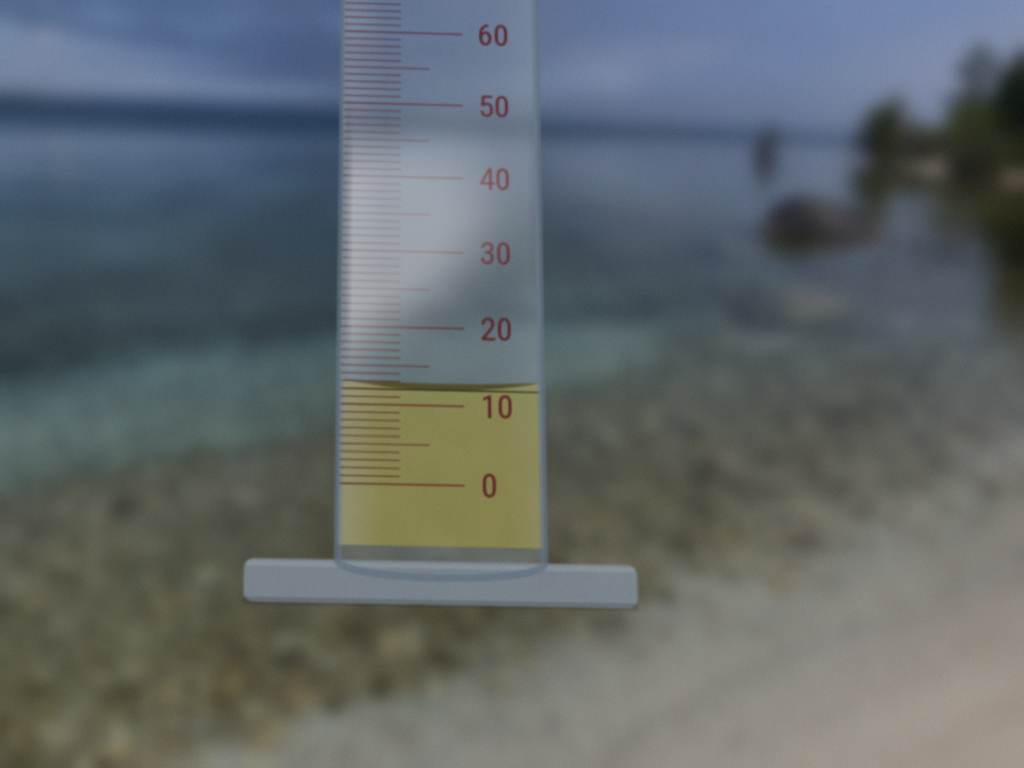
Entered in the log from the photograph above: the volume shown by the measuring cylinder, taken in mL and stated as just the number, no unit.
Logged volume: 12
